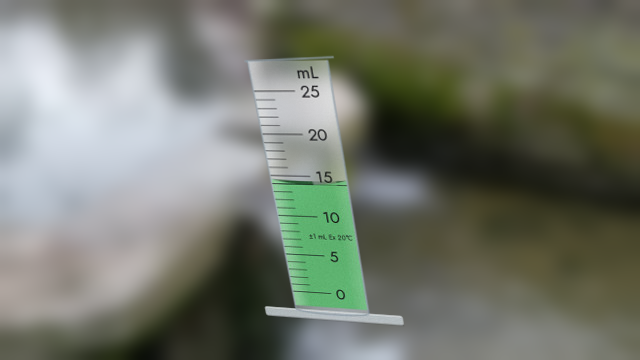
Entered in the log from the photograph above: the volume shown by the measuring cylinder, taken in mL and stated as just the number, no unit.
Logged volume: 14
